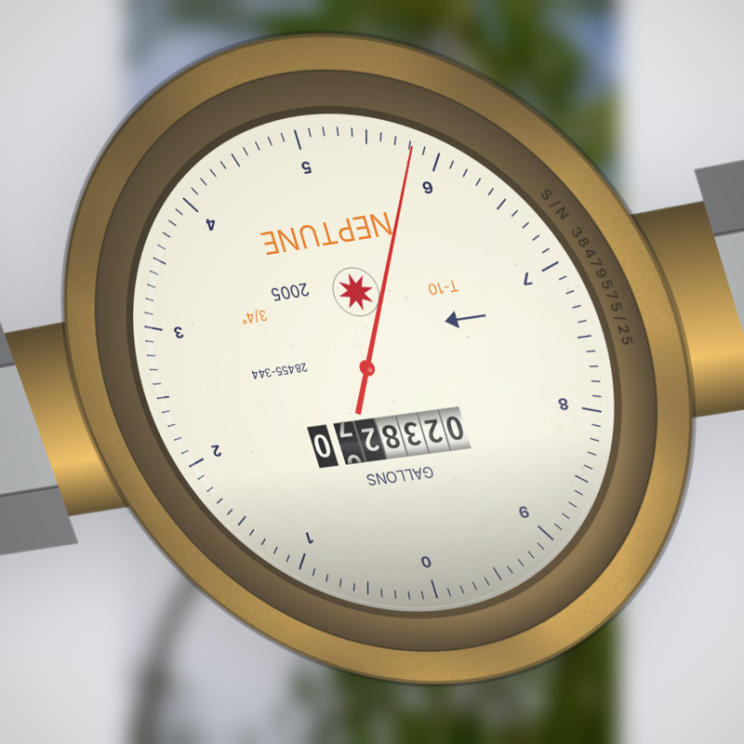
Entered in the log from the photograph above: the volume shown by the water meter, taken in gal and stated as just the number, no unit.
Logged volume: 238265.8
